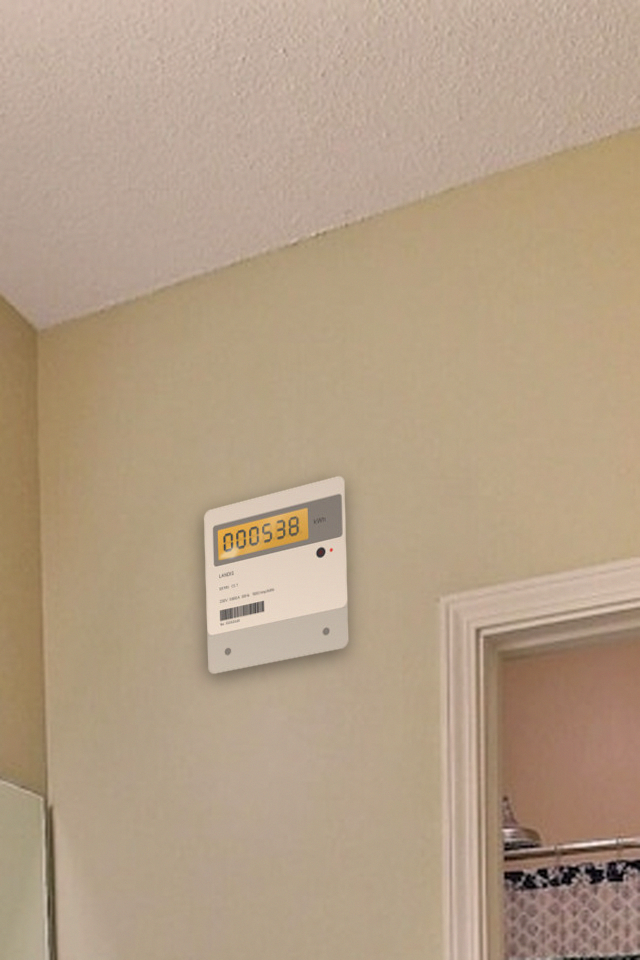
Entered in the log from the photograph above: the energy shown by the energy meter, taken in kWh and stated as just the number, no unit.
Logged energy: 538
